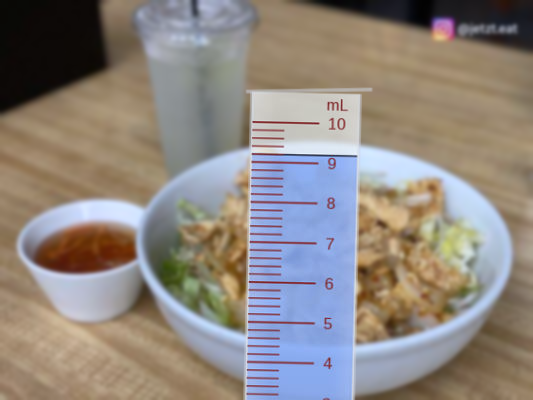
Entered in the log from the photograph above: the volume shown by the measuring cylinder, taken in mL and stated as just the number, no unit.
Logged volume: 9.2
